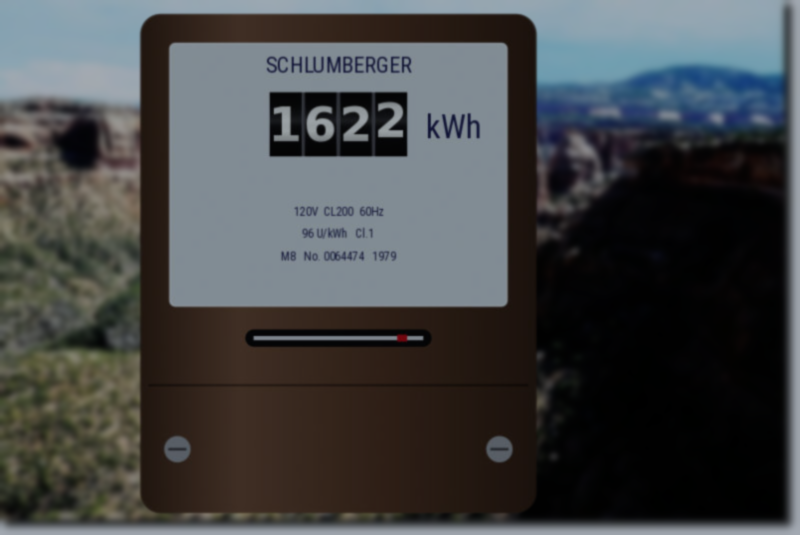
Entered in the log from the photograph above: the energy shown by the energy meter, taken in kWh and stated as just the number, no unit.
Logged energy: 1622
